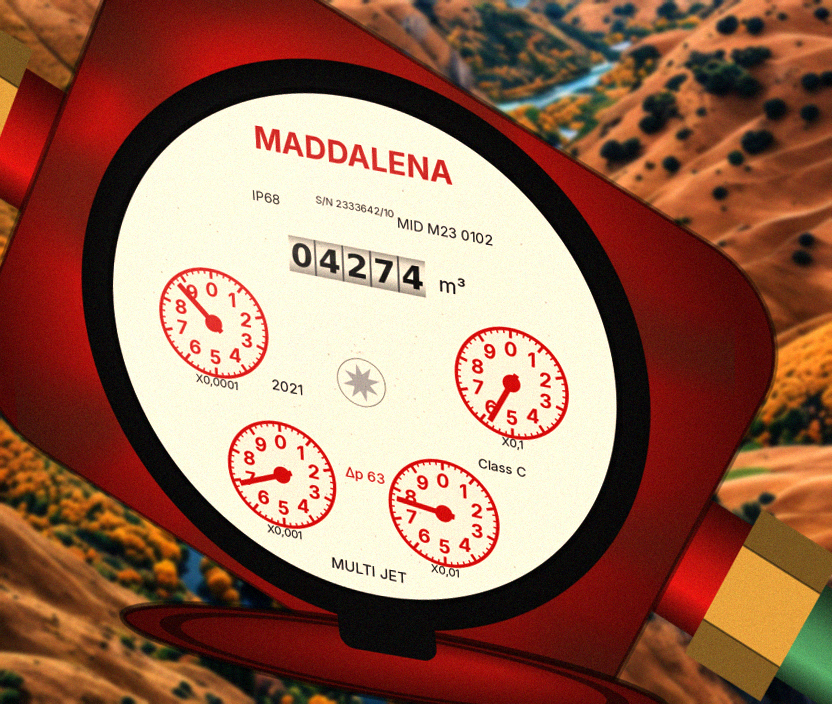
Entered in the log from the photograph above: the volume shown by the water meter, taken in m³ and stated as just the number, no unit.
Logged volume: 4274.5768
